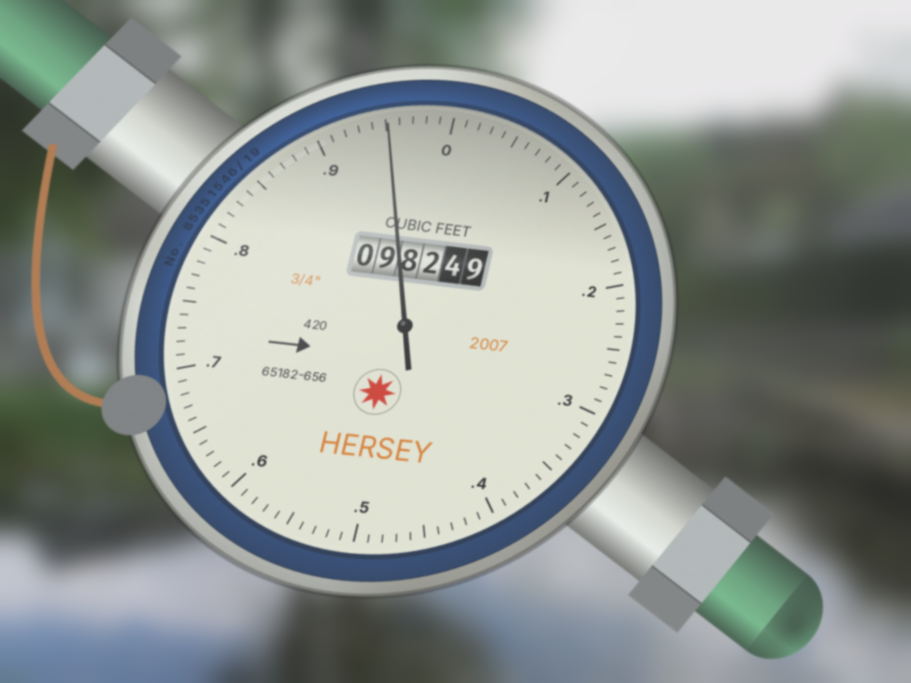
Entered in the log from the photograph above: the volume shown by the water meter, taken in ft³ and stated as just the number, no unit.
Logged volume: 98248.95
